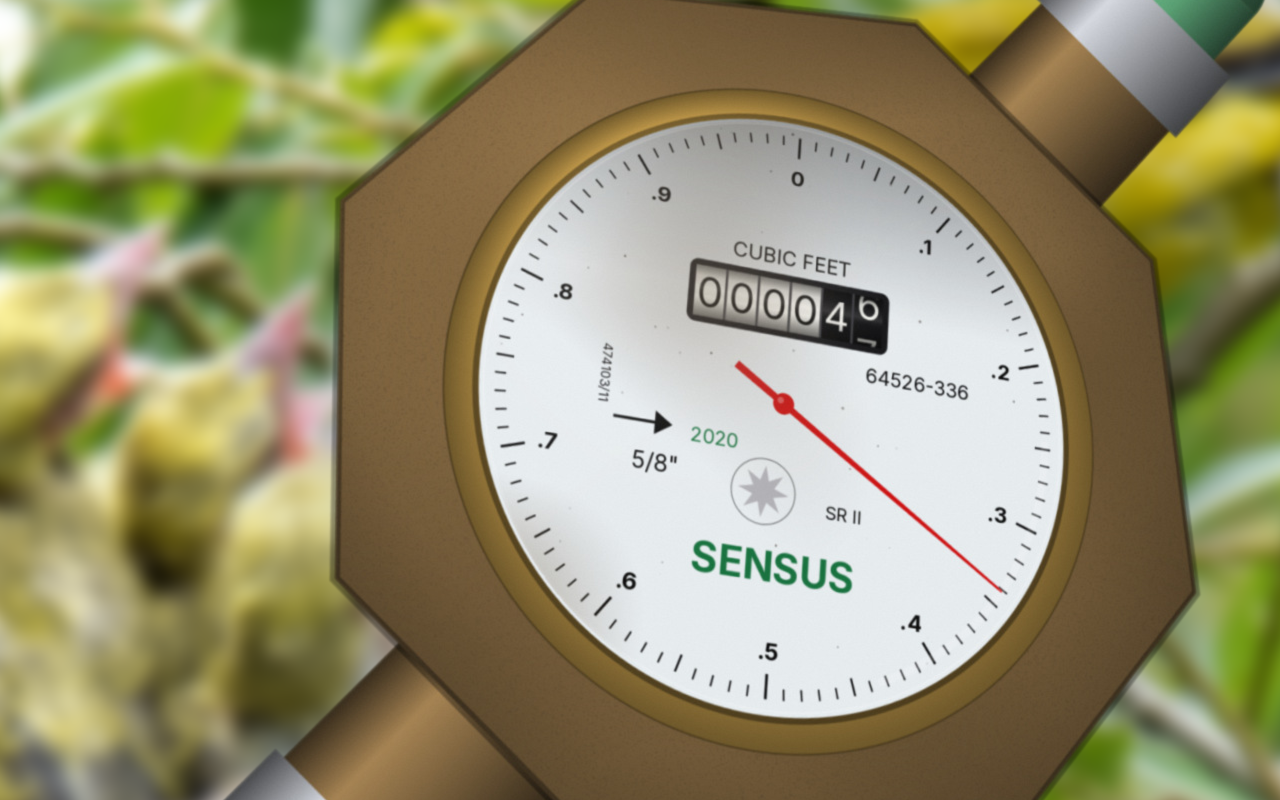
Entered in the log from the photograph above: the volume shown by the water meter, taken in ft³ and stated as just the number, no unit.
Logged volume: 46.34
